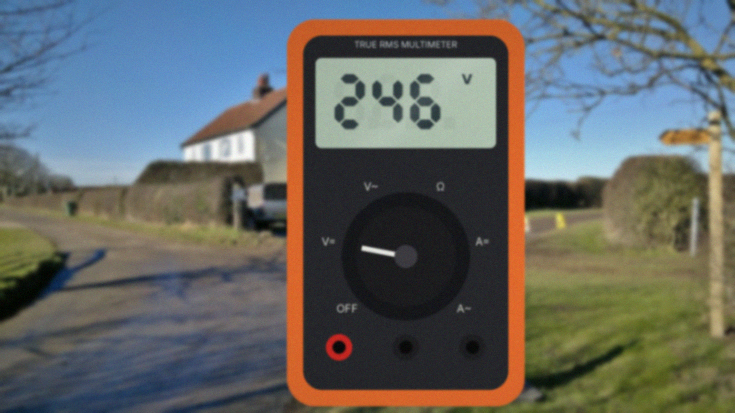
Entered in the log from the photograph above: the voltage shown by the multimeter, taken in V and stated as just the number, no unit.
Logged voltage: 246
